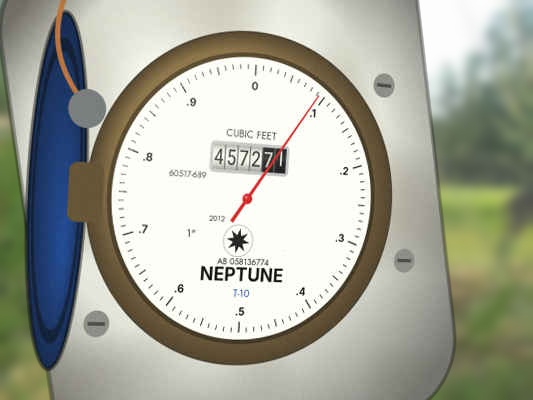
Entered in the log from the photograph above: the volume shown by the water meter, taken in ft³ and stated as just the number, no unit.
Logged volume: 457271.09
